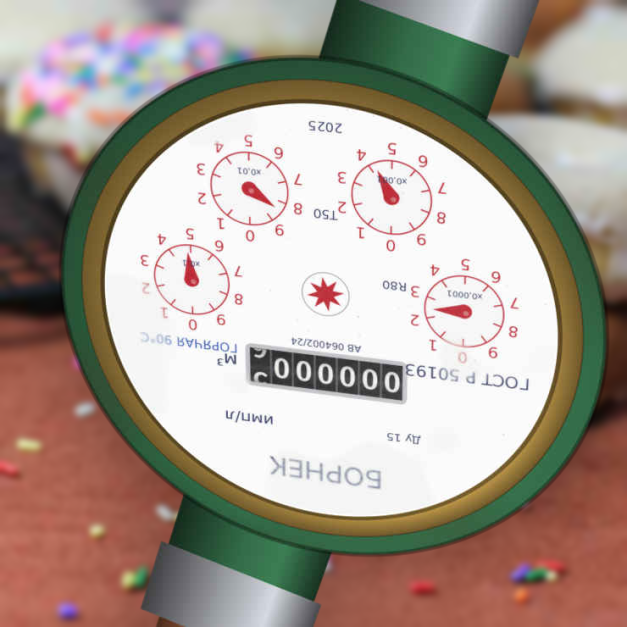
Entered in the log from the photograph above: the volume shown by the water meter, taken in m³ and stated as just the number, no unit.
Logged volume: 5.4842
